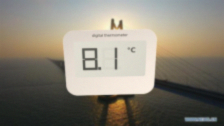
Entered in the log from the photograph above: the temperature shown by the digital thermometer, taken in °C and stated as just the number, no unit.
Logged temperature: 8.1
